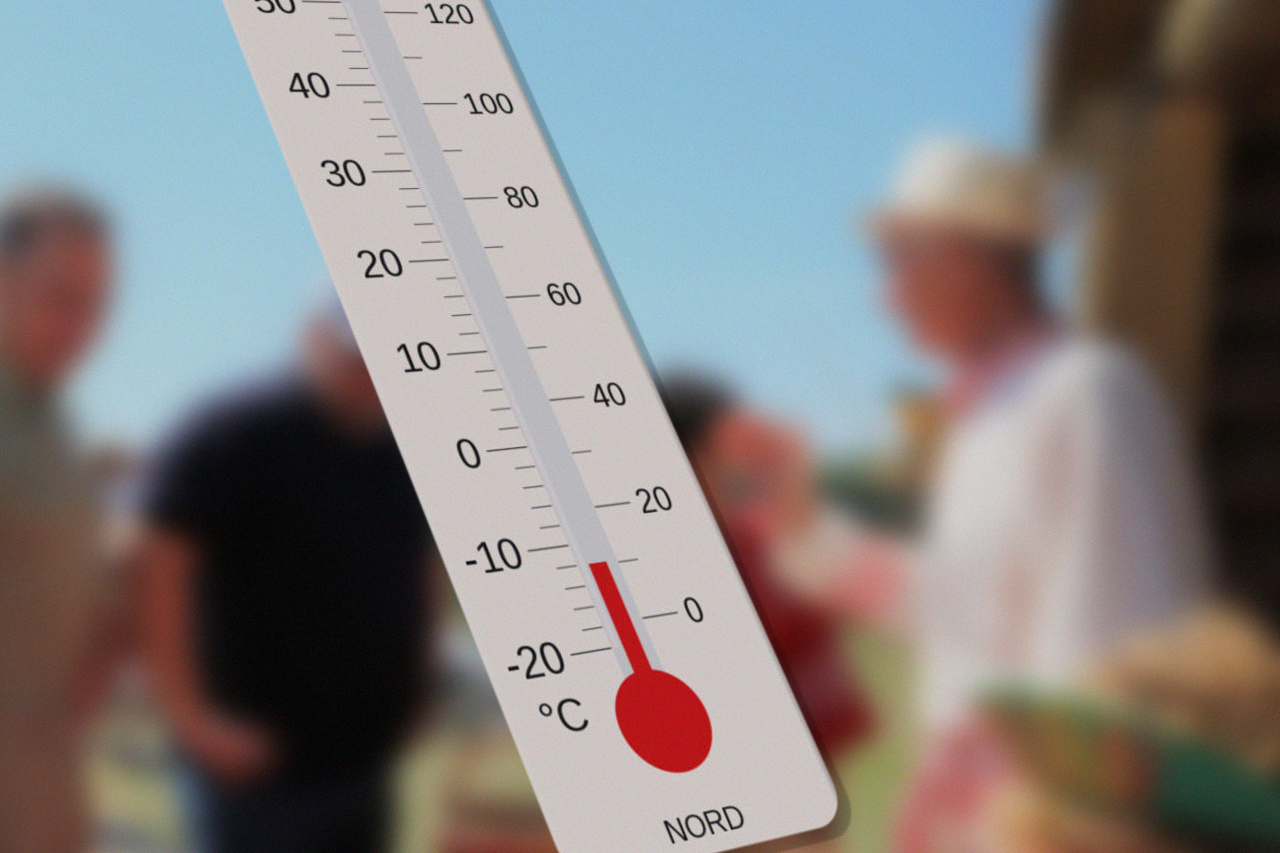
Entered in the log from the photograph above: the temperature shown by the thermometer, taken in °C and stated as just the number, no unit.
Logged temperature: -12
